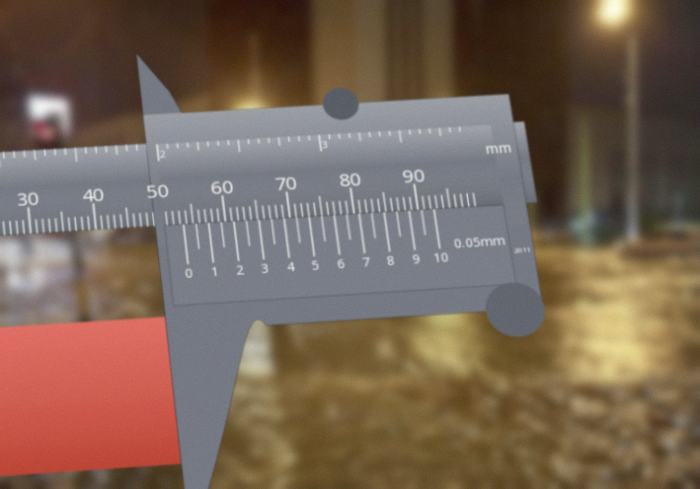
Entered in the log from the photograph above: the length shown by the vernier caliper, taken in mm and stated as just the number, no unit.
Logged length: 53.5
